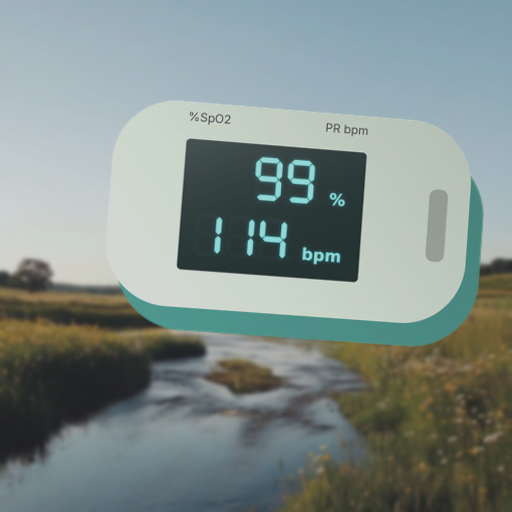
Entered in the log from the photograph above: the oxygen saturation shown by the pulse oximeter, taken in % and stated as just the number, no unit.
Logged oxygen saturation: 99
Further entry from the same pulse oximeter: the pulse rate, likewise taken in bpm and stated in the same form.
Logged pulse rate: 114
